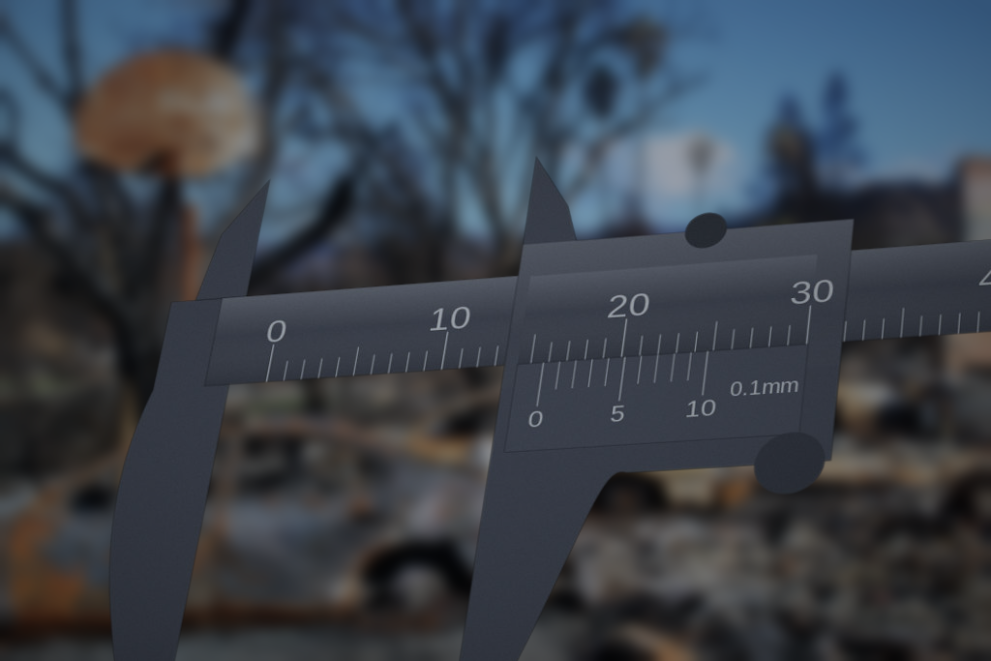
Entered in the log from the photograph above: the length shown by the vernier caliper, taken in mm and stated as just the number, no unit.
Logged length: 15.7
